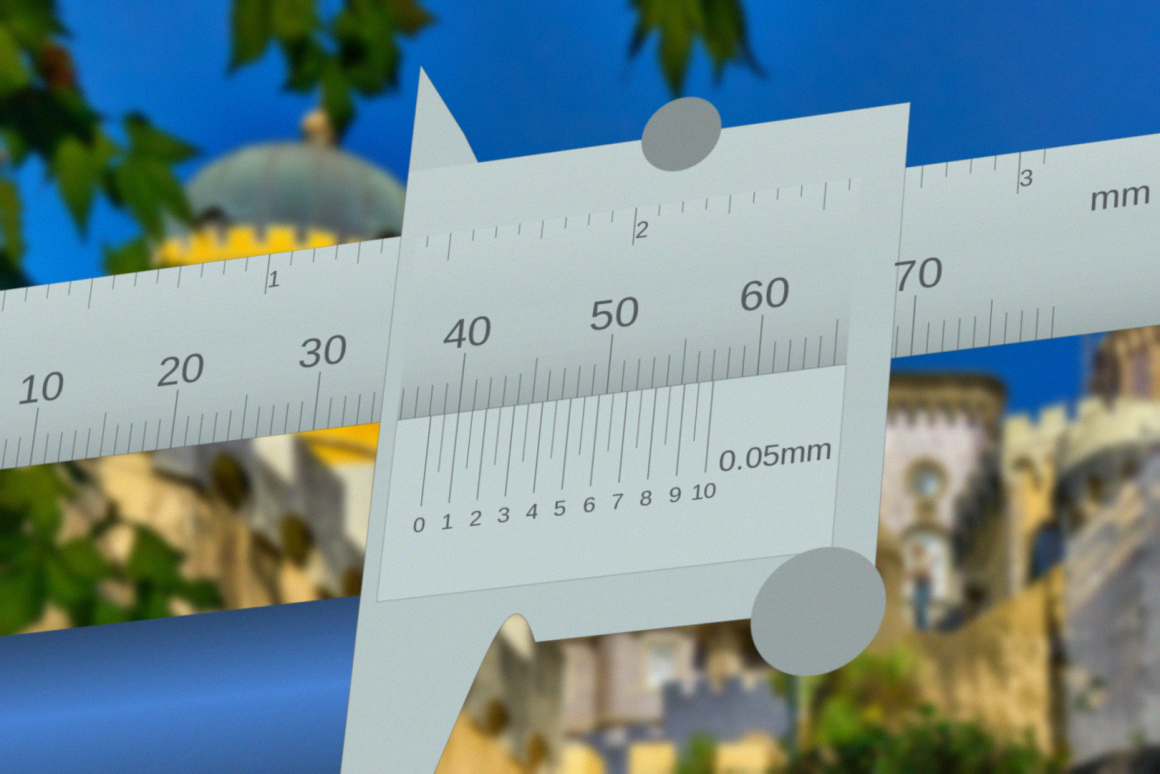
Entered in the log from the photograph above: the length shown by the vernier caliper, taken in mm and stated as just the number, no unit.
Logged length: 38.1
